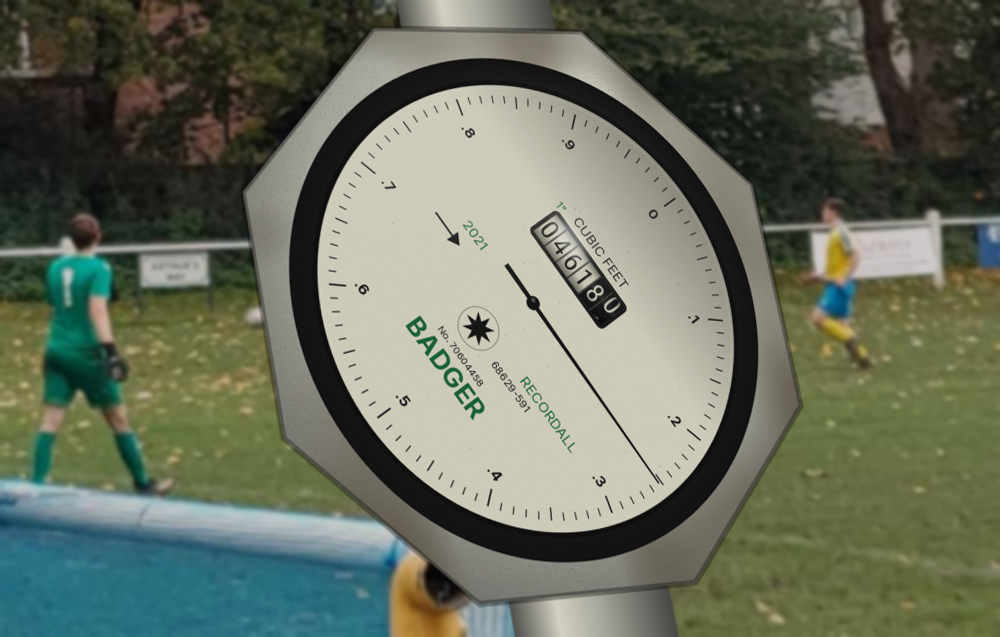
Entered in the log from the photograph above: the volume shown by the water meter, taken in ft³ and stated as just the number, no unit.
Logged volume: 46180.25
